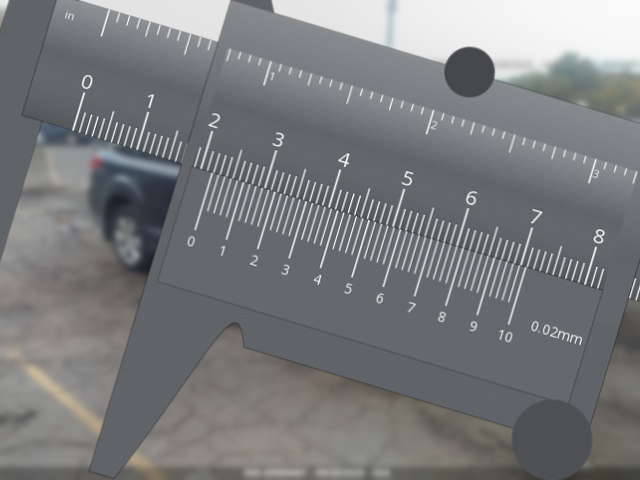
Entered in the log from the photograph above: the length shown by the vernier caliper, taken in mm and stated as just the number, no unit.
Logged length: 21.8
